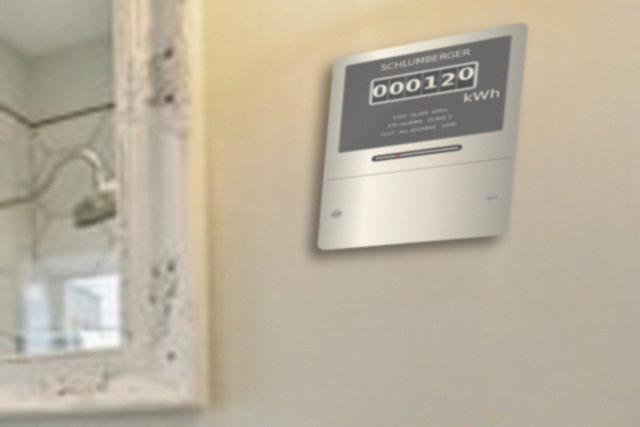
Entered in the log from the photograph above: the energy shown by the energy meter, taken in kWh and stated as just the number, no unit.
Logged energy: 120
